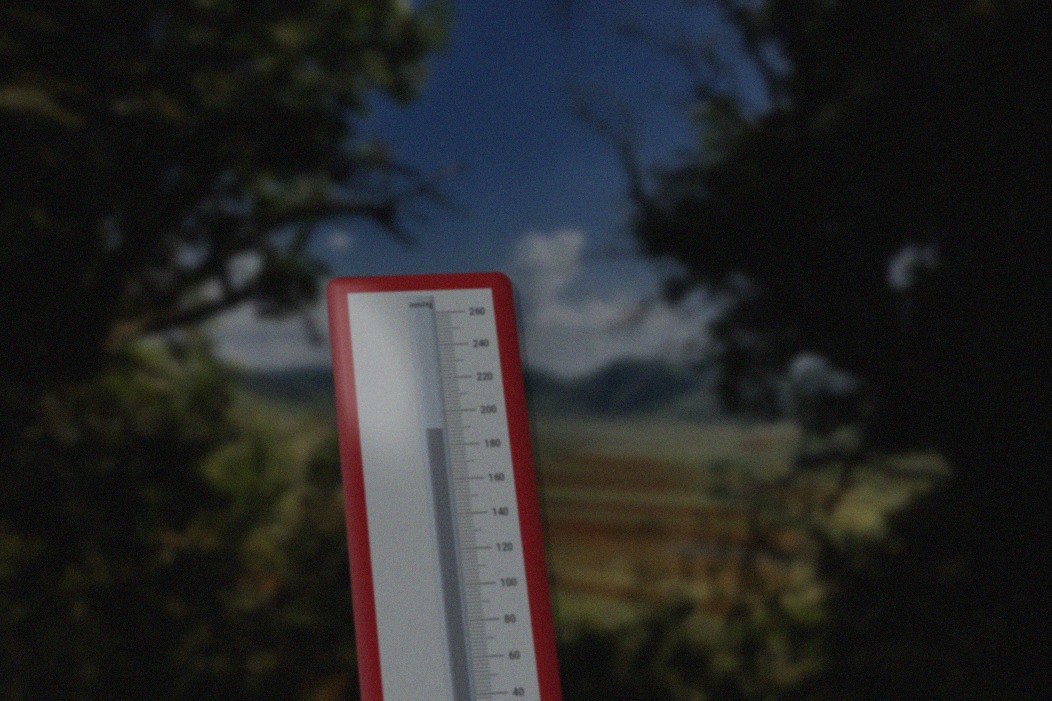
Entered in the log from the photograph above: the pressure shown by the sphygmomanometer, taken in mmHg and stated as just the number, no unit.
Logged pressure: 190
